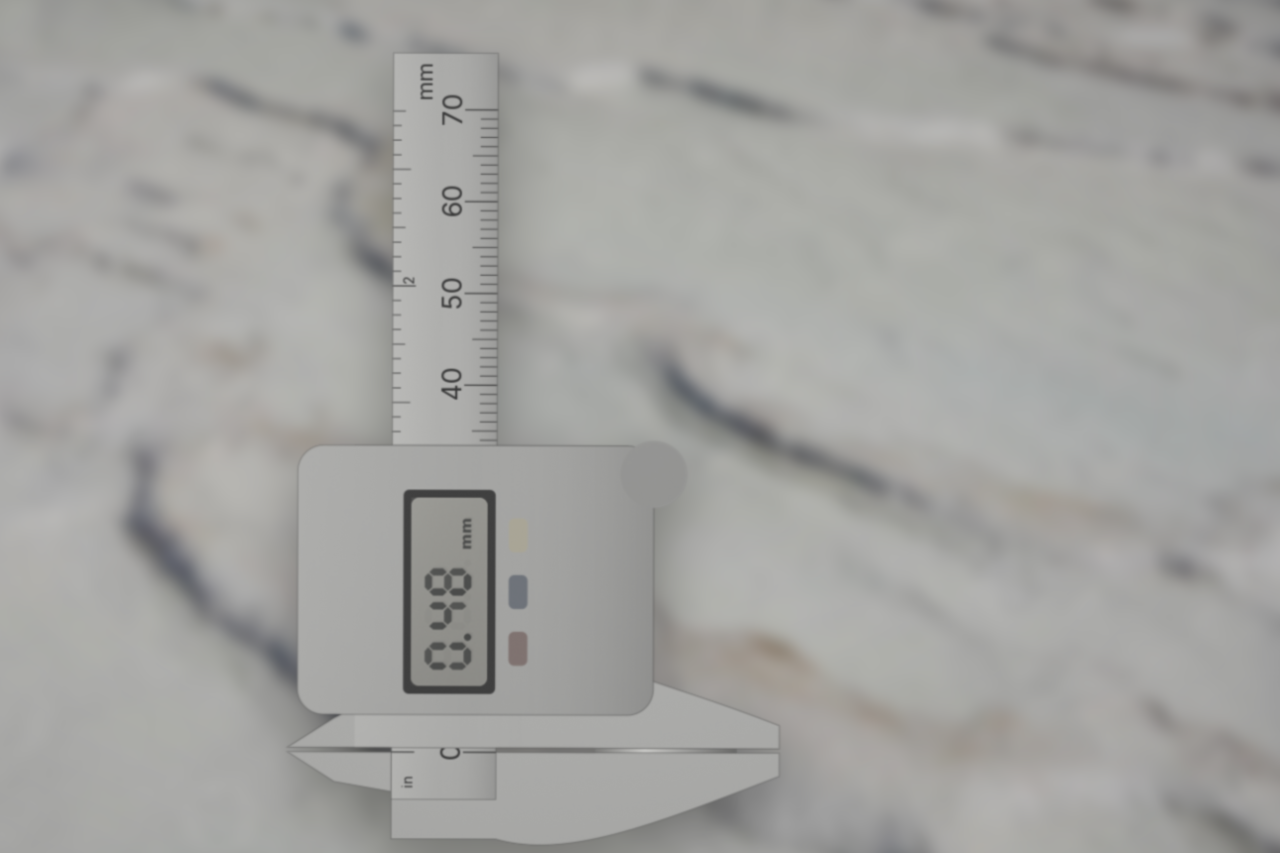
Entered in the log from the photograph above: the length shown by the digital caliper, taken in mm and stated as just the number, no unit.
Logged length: 0.48
